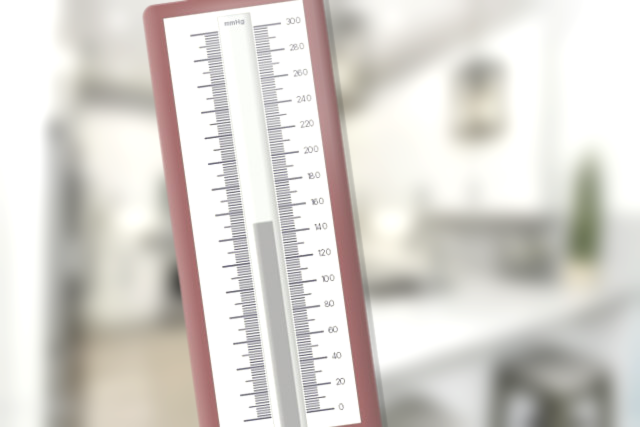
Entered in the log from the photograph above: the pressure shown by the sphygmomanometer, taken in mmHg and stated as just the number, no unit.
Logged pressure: 150
